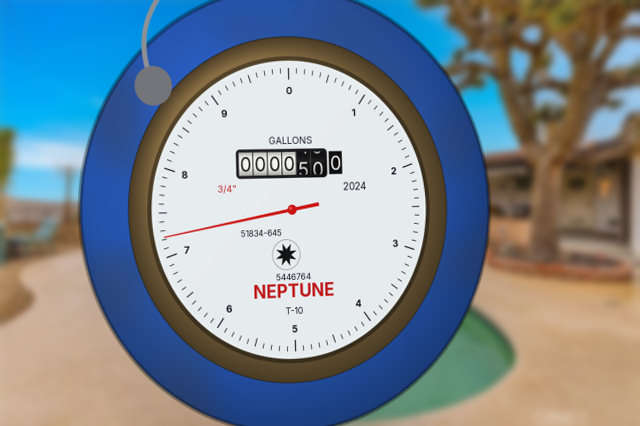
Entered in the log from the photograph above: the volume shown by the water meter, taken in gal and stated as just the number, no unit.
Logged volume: 497.2
